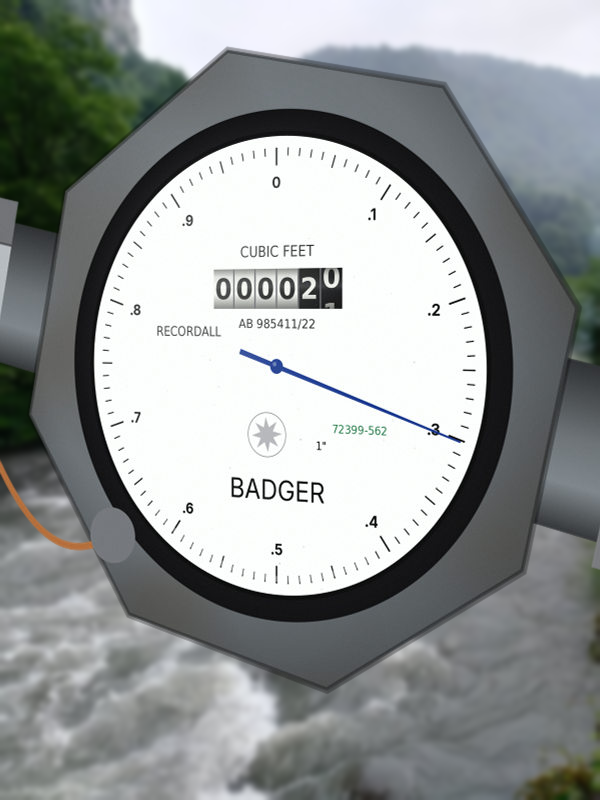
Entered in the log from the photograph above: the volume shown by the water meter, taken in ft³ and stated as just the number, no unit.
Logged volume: 20.30
